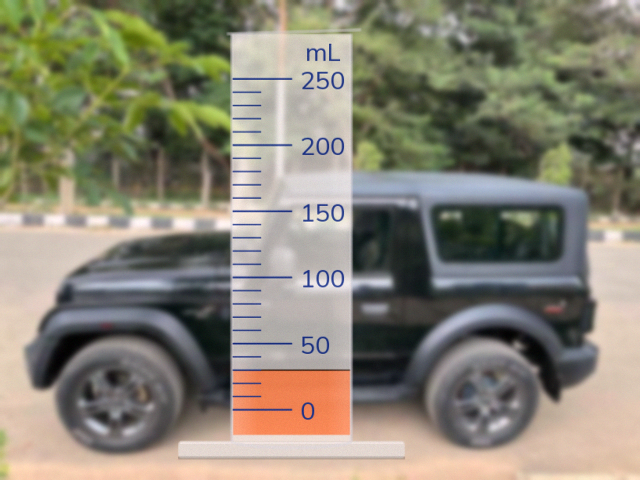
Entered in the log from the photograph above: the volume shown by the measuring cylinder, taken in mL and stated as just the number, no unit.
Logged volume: 30
